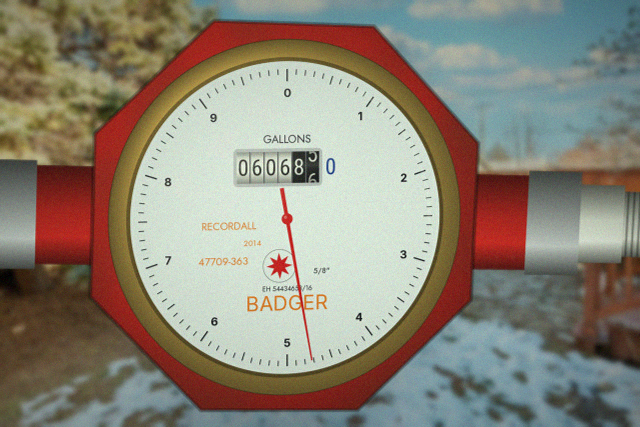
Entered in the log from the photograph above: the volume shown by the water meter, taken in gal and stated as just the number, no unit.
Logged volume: 606854.7
